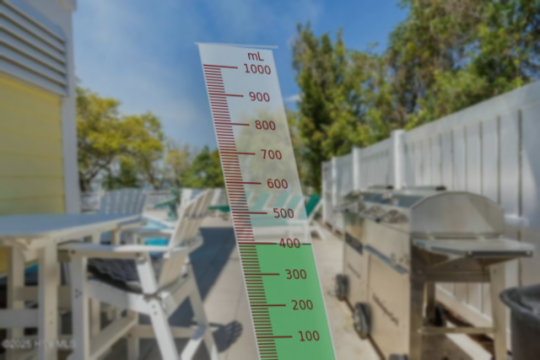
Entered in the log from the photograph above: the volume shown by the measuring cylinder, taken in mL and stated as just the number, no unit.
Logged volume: 400
